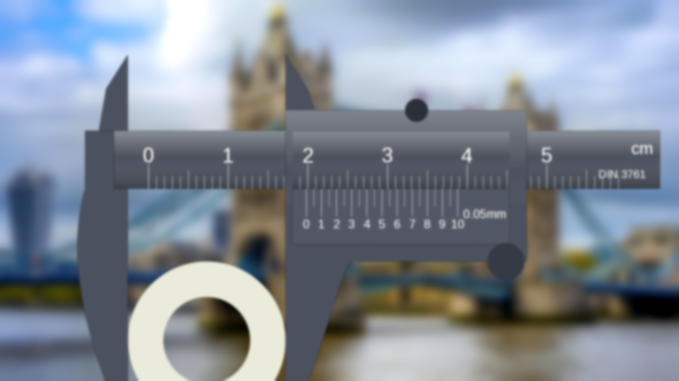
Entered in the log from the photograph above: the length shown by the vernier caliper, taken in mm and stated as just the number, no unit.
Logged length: 19.8
